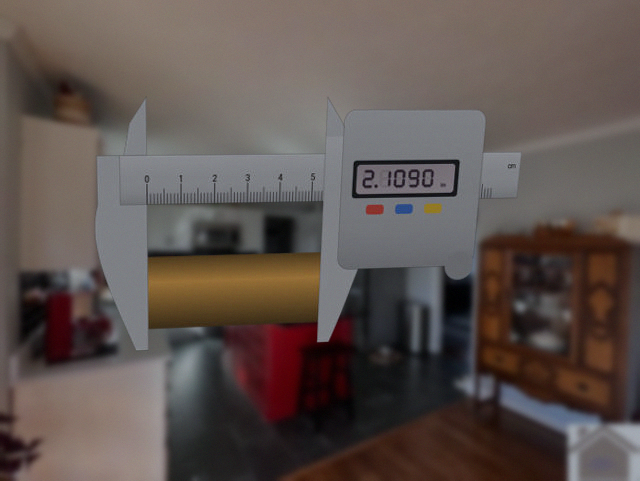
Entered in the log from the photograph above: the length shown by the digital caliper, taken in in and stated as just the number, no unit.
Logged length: 2.1090
